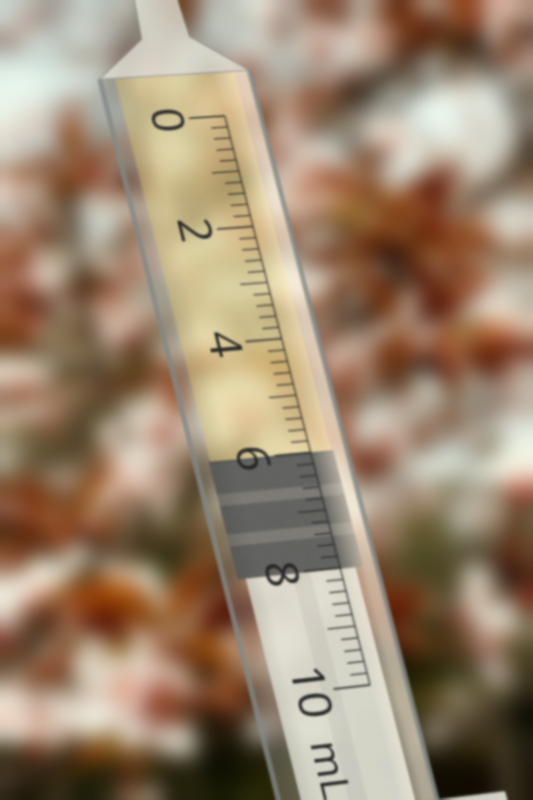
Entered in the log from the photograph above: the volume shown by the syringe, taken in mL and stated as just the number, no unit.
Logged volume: 6
